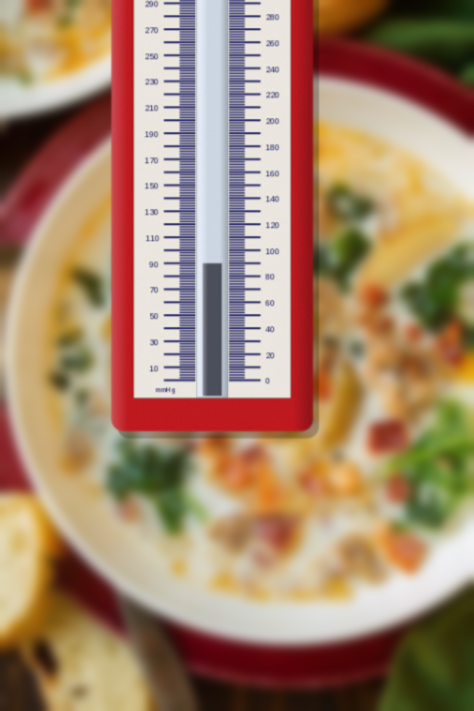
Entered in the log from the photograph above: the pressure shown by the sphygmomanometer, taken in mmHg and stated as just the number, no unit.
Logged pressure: 90
